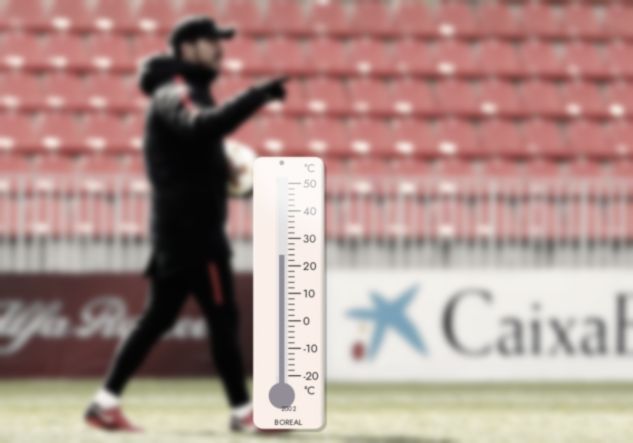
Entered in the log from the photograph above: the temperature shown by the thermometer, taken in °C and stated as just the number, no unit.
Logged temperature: 24
